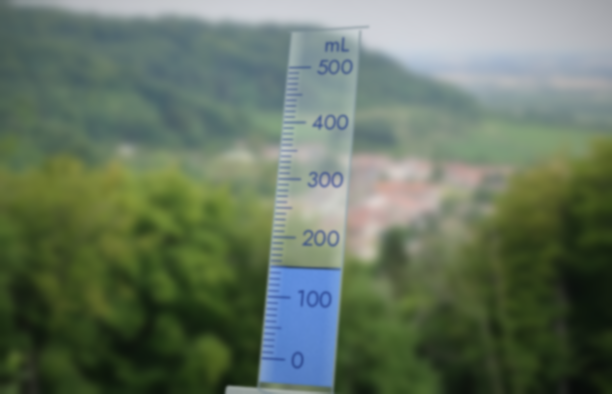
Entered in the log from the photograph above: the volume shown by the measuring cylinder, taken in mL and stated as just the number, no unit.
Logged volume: 150
